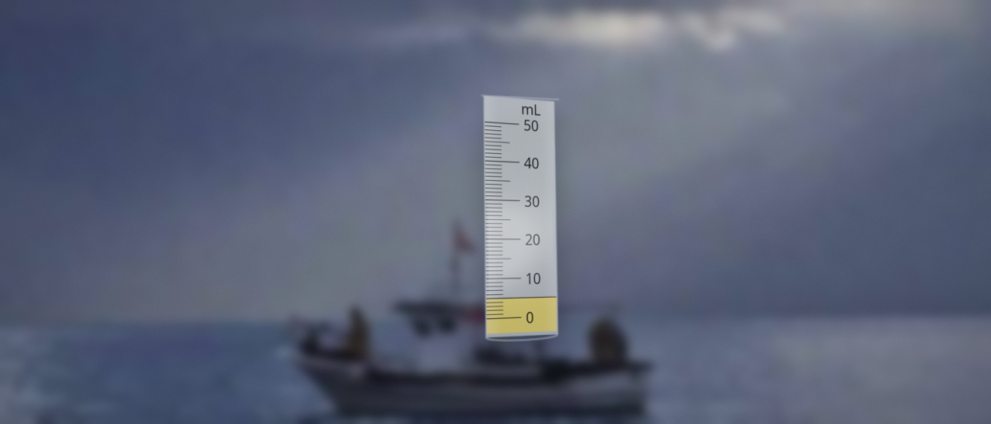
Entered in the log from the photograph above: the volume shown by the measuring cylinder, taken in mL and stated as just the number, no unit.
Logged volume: 5
